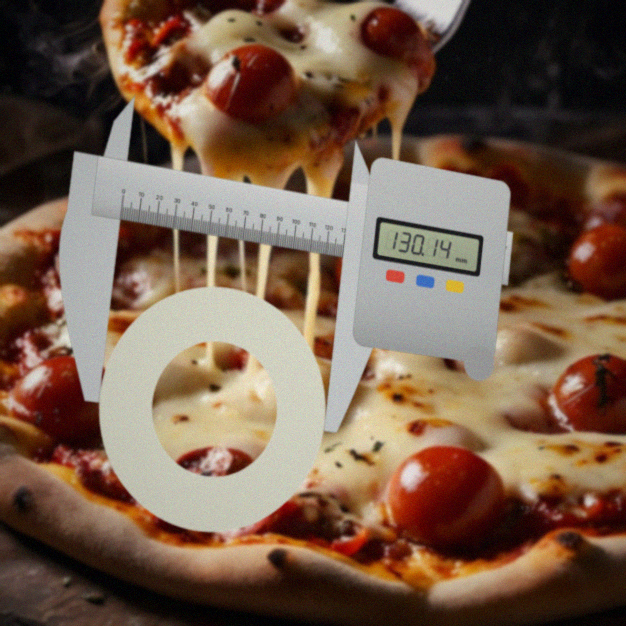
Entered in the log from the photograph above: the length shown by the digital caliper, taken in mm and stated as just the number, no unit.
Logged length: 130.14
